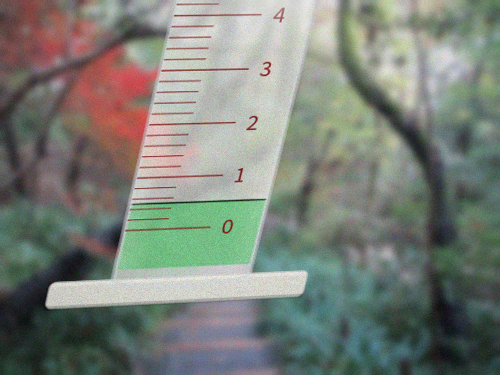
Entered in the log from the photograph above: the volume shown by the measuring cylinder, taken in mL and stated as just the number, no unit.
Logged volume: 0.5
